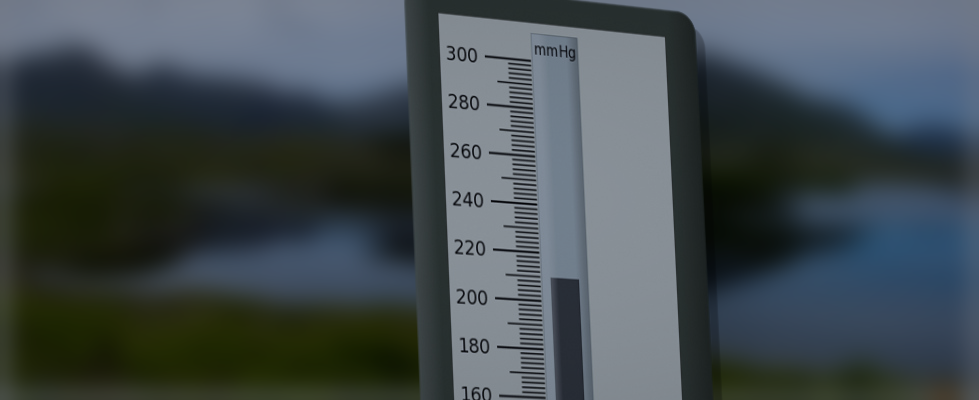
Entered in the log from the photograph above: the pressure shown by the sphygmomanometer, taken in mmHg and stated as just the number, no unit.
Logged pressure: 210
